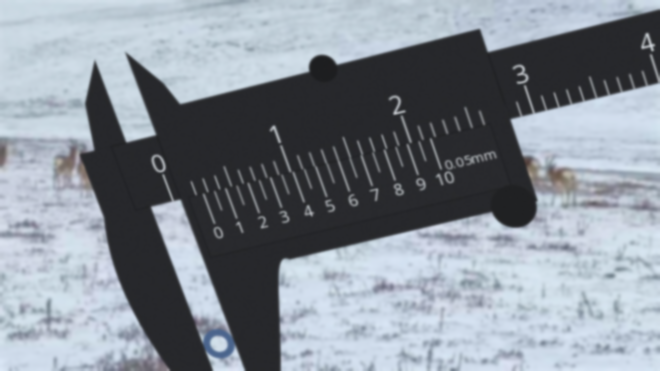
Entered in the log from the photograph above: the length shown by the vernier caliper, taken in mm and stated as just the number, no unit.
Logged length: 2.6
